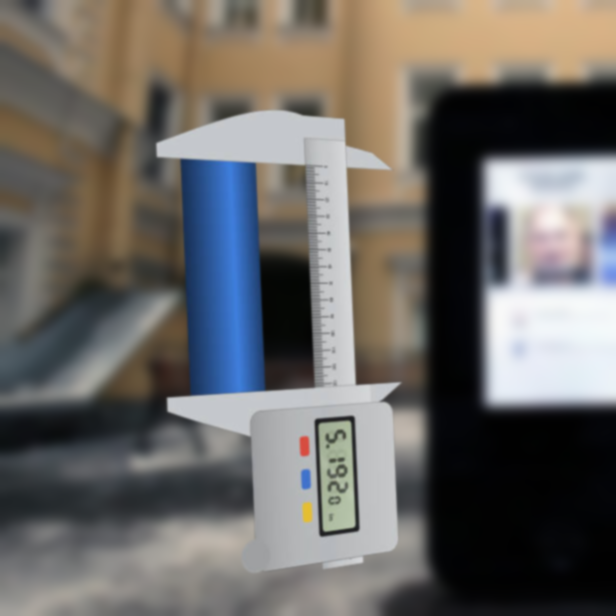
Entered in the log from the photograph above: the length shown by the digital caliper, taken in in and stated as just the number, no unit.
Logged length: 5.1920
